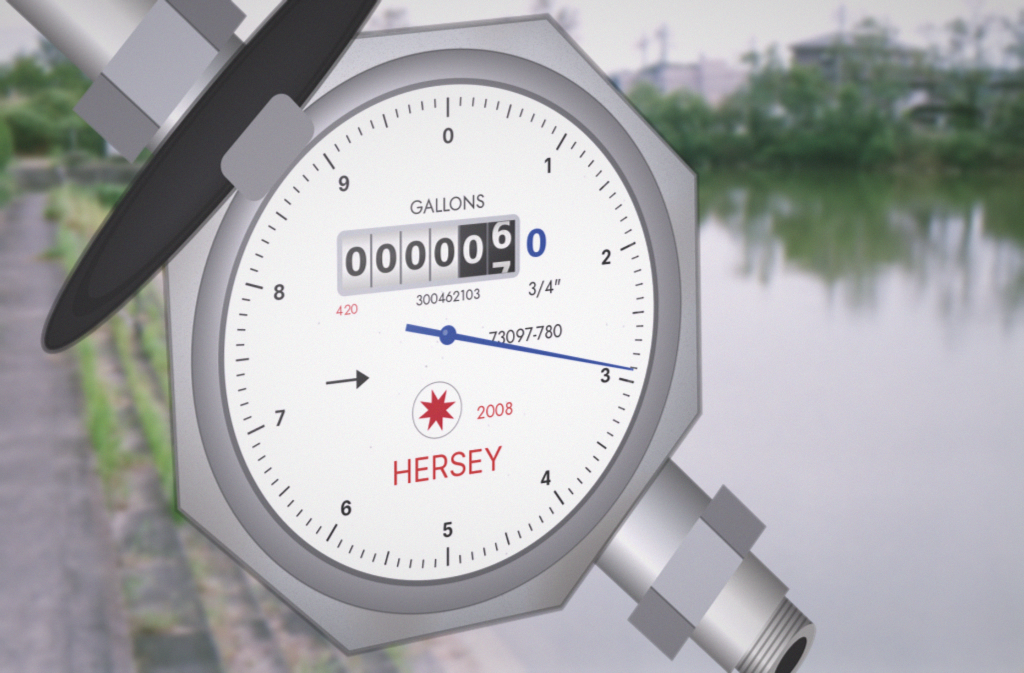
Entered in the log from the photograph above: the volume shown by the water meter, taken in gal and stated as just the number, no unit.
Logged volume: 62.9
